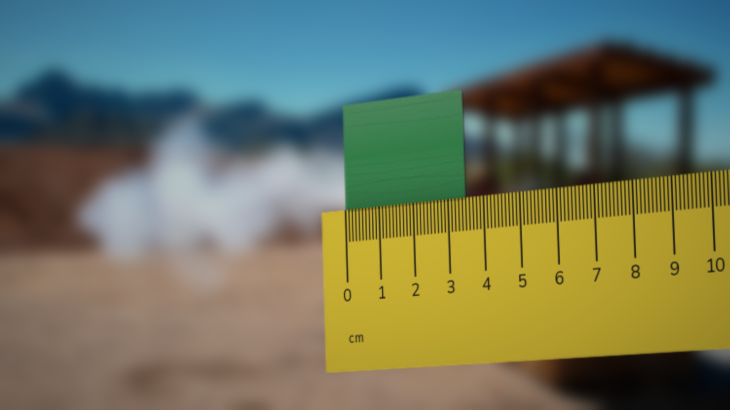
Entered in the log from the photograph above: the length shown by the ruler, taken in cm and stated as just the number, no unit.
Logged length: 3.5
